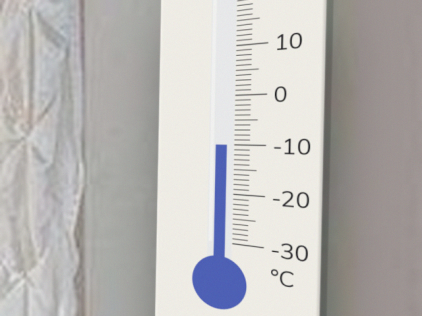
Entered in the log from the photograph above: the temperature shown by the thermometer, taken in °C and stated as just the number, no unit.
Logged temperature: -10
